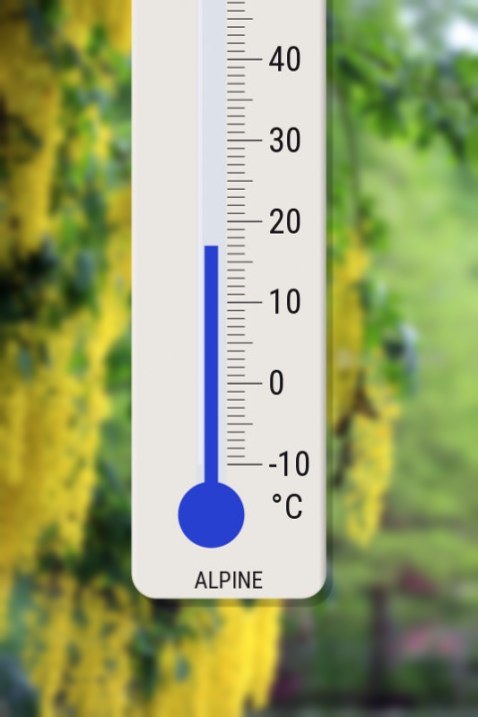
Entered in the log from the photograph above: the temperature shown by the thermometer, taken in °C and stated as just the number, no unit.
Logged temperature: 17
